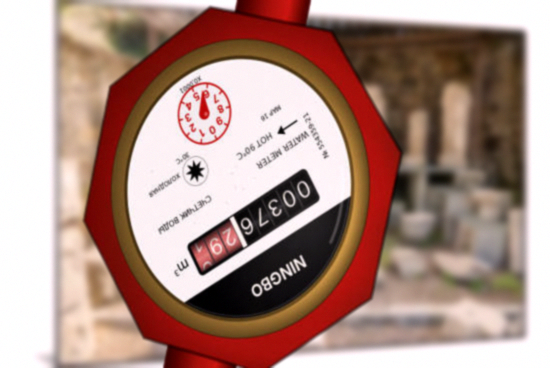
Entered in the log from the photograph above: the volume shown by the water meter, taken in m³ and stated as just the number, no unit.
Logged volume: 376.2905
